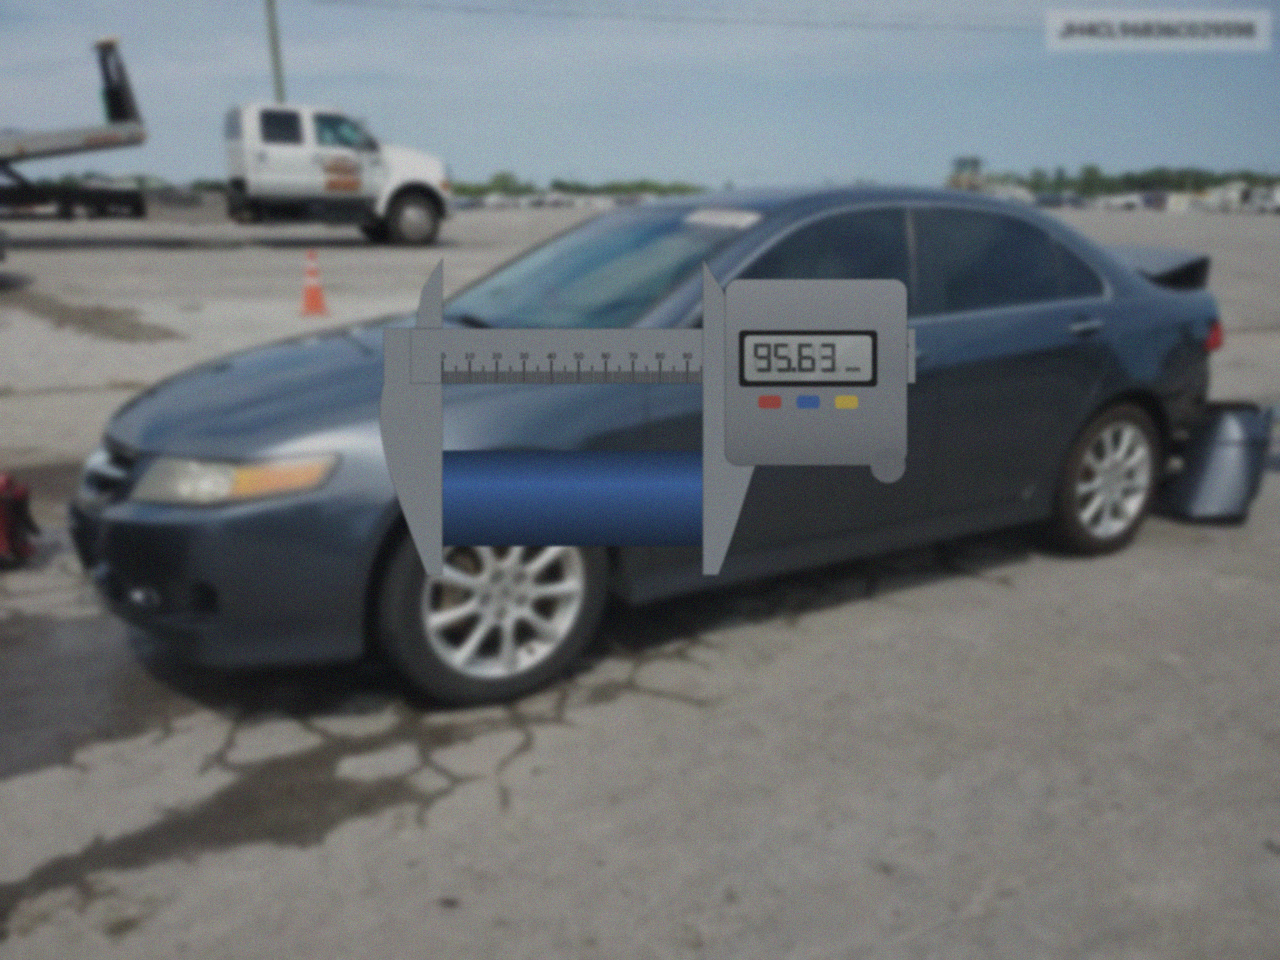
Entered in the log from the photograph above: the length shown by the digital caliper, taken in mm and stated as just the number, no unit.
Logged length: 95.63
